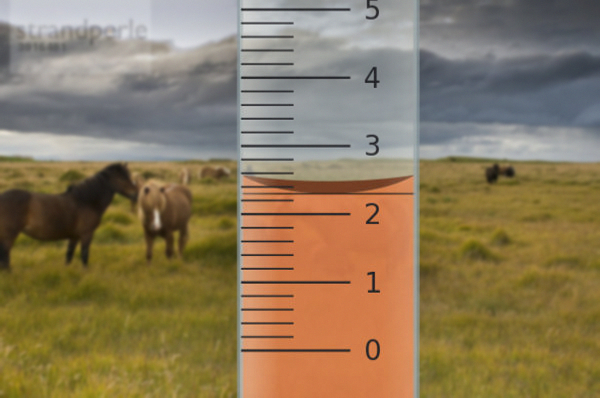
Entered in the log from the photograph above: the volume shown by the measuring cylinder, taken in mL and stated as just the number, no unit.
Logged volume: 2.3
